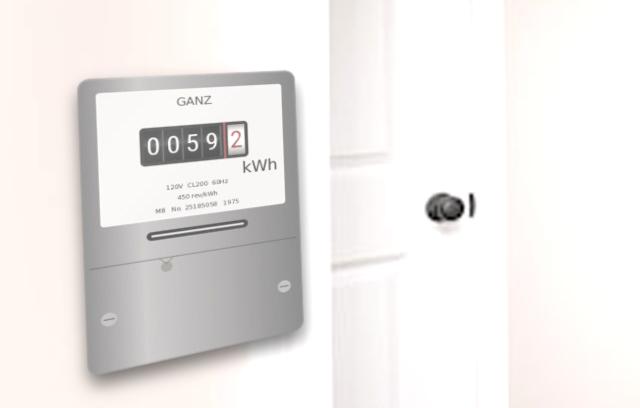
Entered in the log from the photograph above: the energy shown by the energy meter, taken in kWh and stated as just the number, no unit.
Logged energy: 59.2
